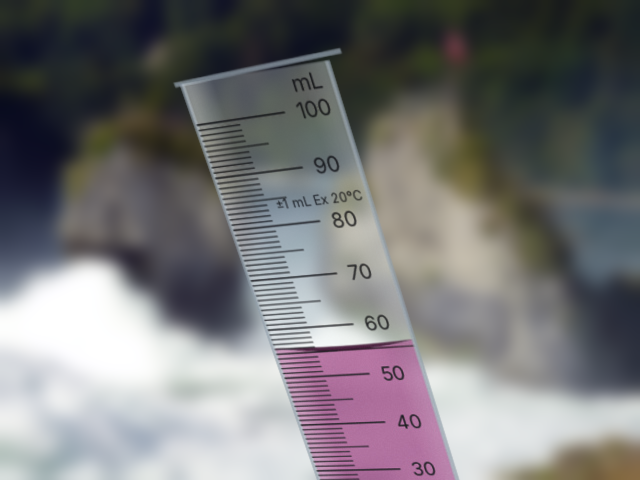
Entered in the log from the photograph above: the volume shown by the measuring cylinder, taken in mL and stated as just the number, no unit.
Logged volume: 55
